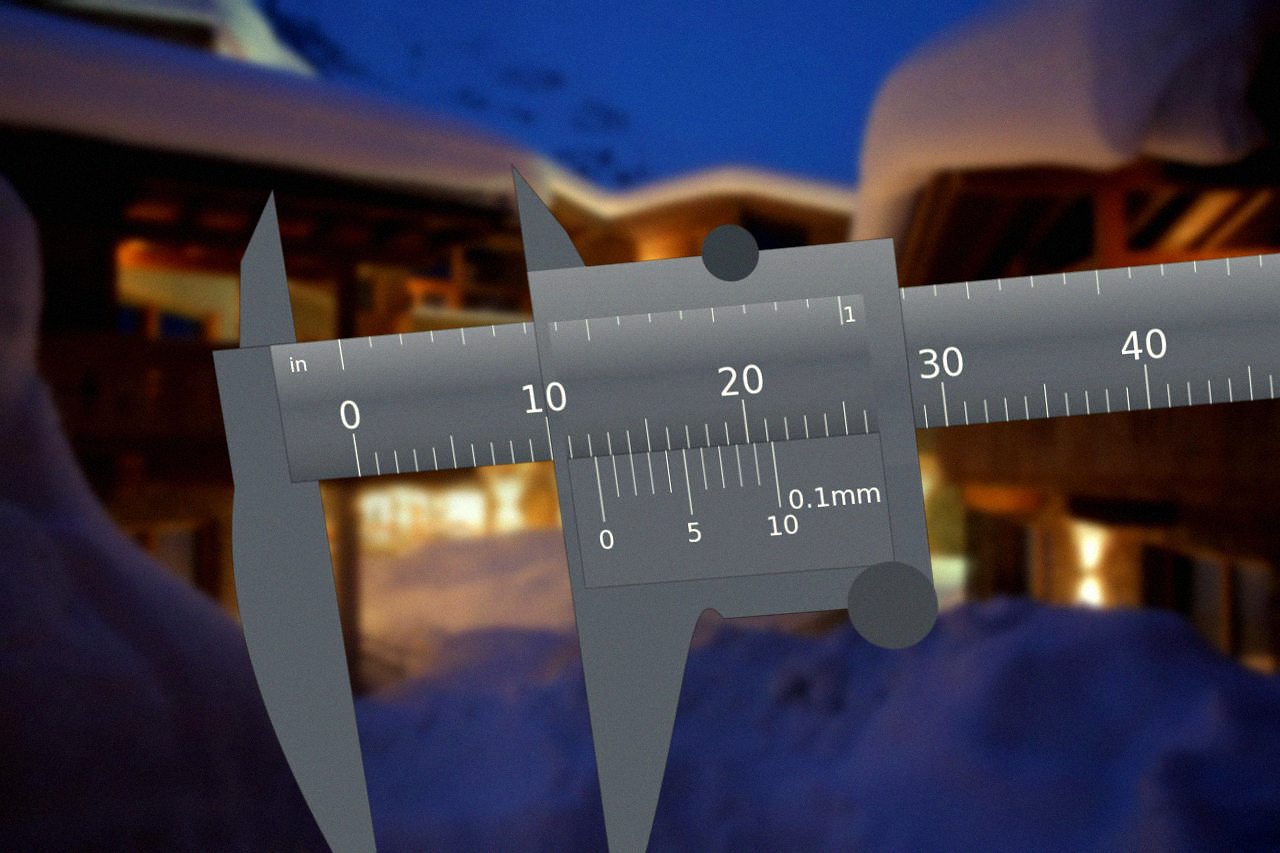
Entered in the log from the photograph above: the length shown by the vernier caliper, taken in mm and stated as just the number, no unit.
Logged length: 12.2
